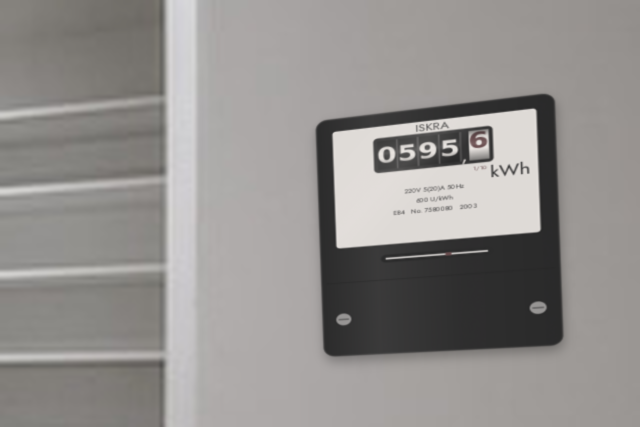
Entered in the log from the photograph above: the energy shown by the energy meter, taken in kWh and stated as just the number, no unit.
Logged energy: 595.6
